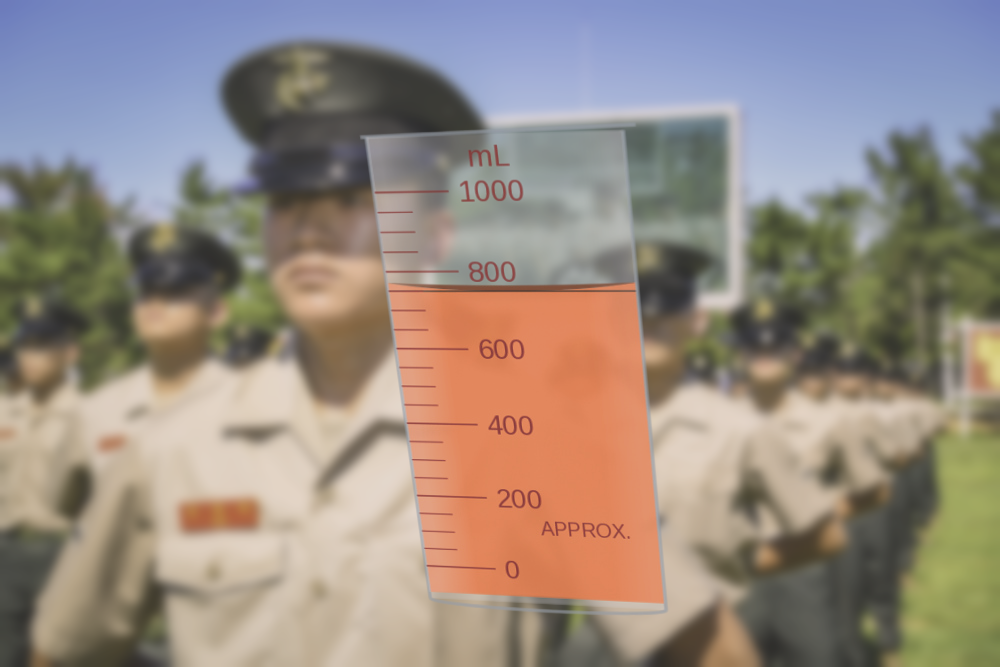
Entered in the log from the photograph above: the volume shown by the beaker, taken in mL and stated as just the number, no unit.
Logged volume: 750
